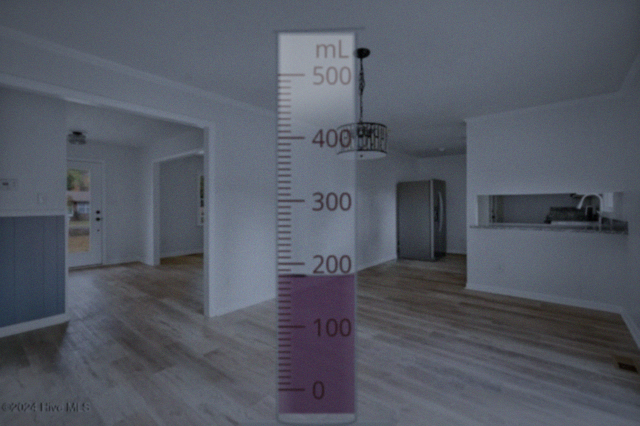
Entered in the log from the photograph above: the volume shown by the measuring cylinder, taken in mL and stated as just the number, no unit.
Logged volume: 180
